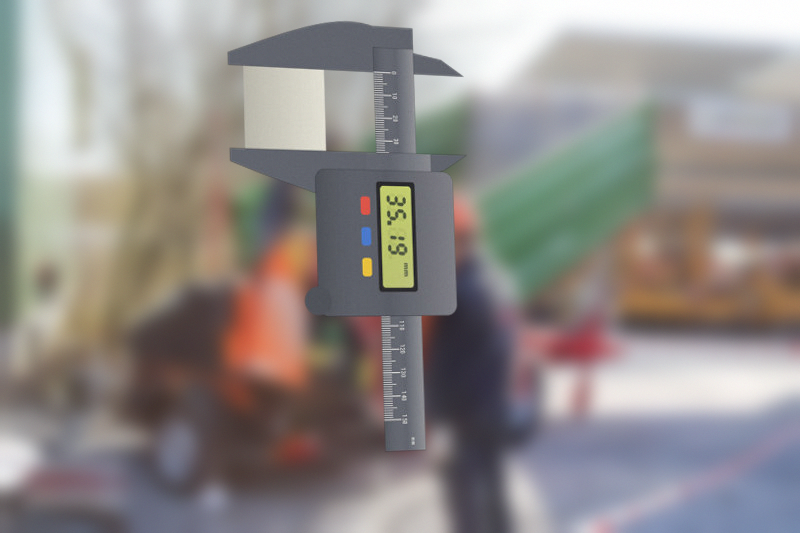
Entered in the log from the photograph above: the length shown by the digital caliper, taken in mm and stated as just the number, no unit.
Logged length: 35.19
